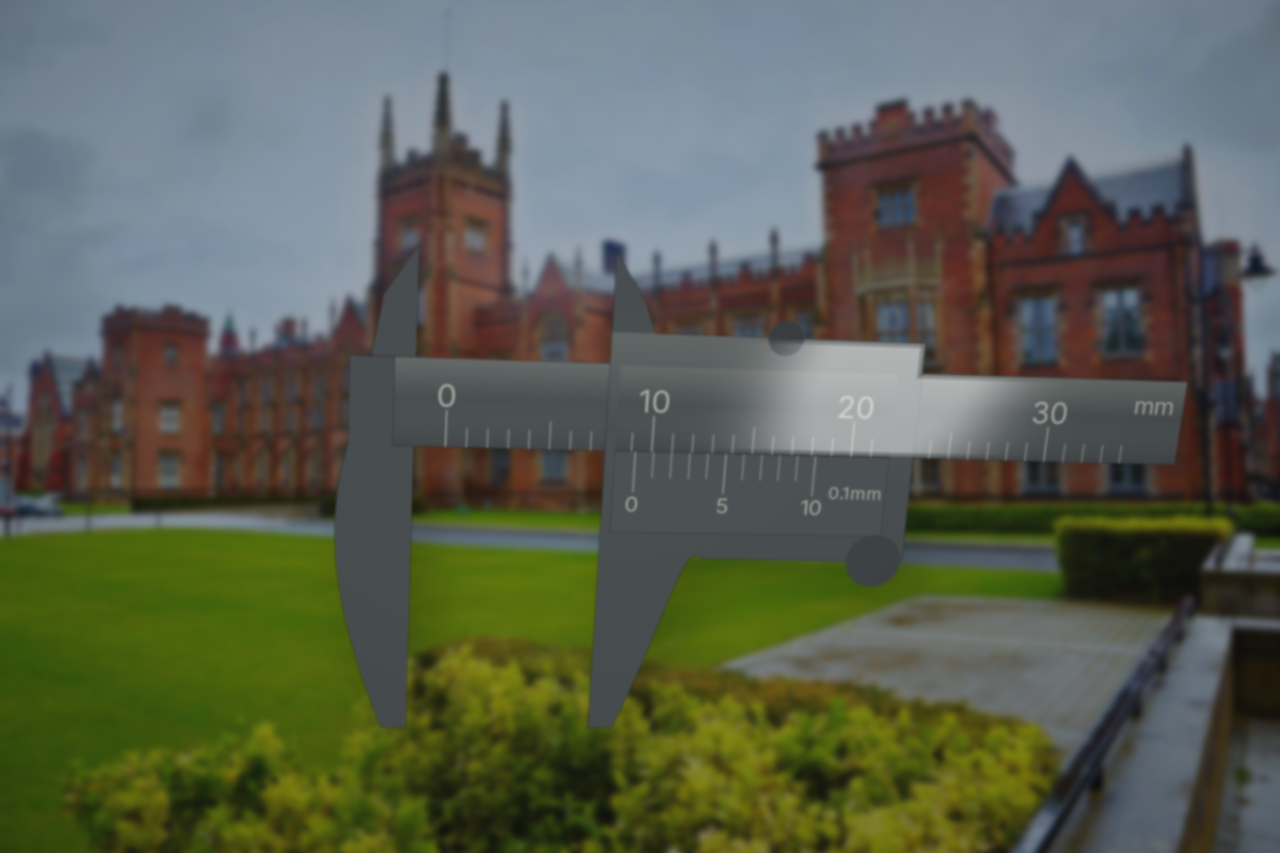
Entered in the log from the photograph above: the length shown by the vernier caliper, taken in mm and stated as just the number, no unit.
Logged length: 9.2
